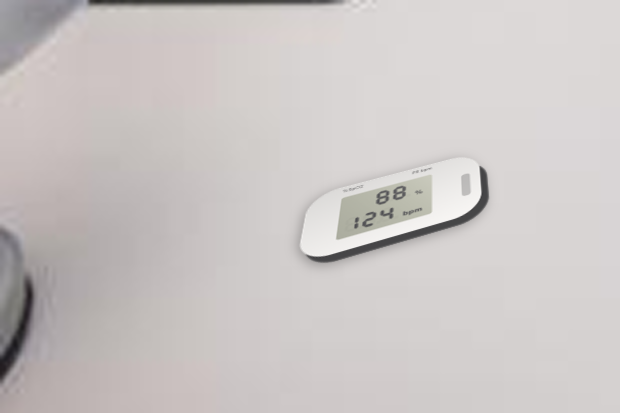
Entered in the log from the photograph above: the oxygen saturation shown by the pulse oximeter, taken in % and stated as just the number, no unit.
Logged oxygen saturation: 88
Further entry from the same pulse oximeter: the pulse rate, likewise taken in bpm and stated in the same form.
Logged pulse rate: 124
